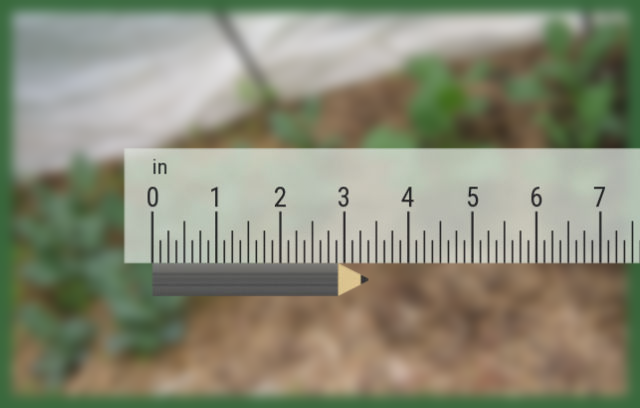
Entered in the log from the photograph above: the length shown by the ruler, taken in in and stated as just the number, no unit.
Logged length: 3.375
